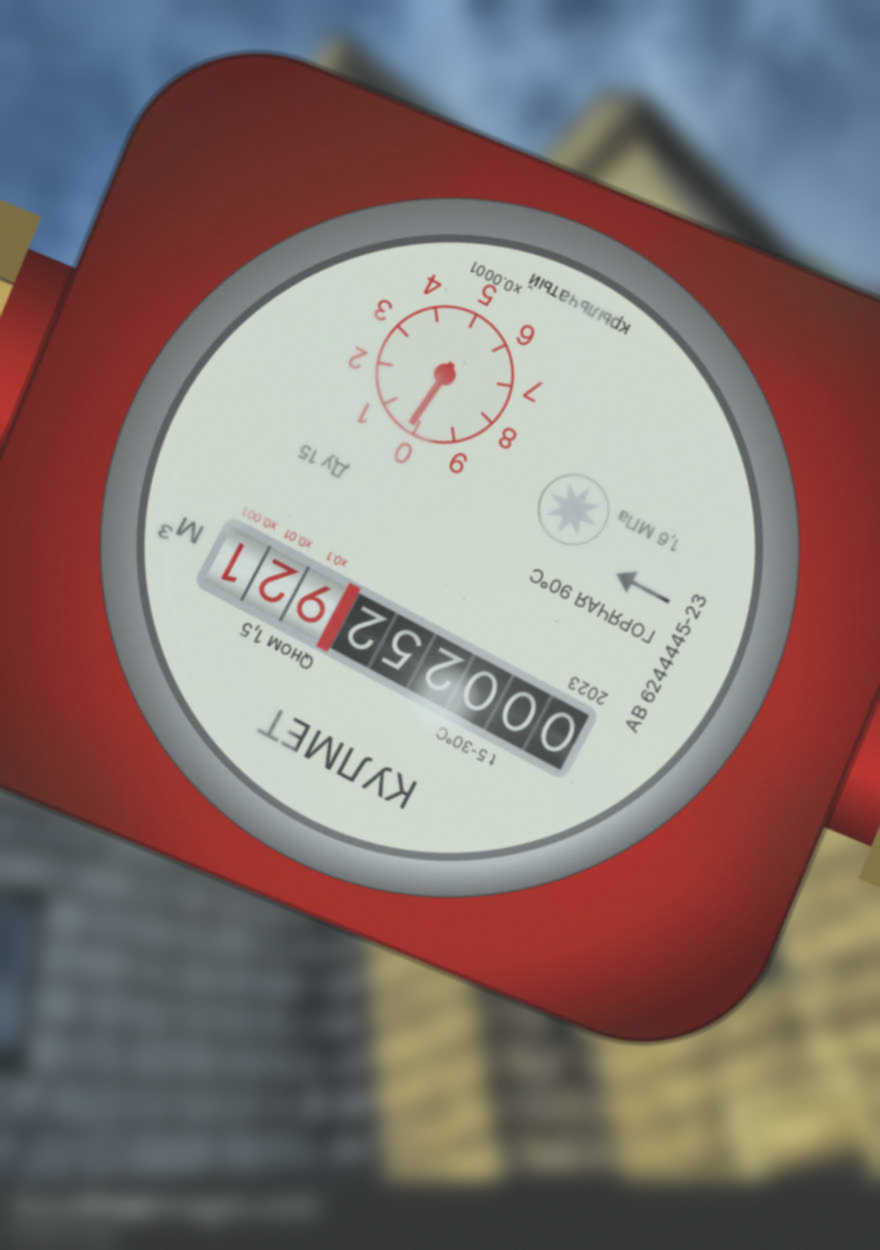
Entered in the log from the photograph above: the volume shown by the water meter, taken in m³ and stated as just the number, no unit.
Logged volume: 252.9210
